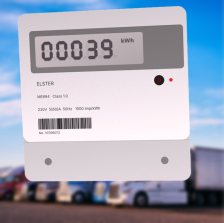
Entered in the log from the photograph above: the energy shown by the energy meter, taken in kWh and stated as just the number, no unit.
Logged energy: 39
